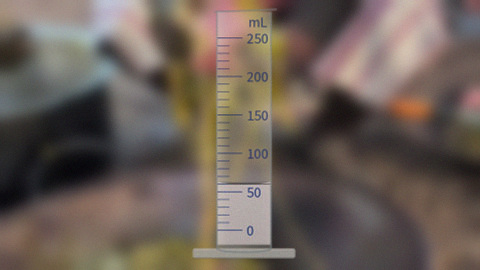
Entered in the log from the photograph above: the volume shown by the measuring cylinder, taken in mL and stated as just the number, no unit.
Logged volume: 60
